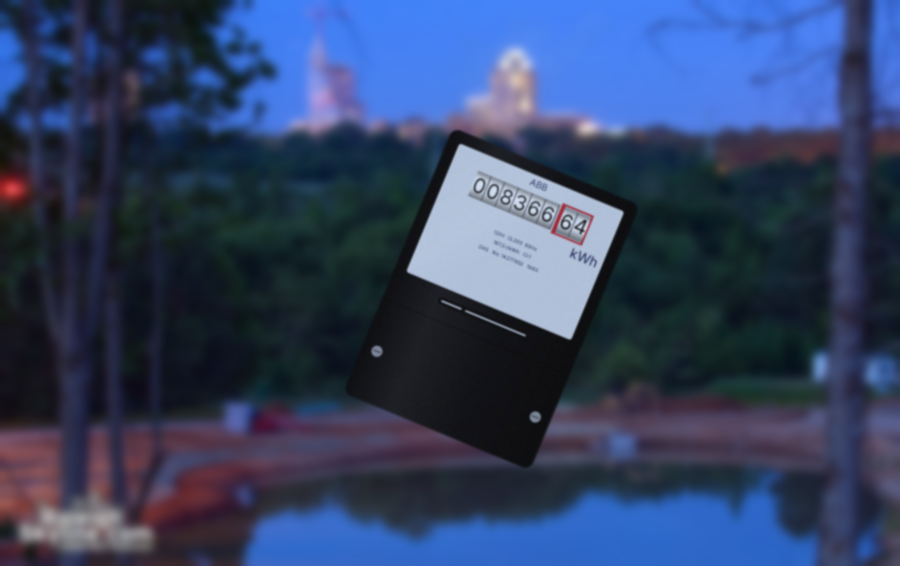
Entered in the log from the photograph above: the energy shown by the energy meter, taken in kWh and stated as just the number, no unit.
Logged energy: 8366.64
